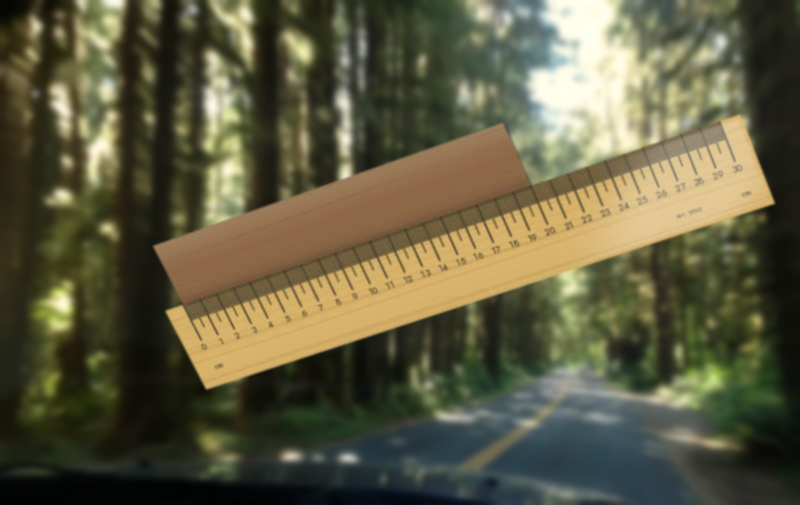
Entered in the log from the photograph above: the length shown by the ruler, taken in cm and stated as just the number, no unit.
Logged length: 20
